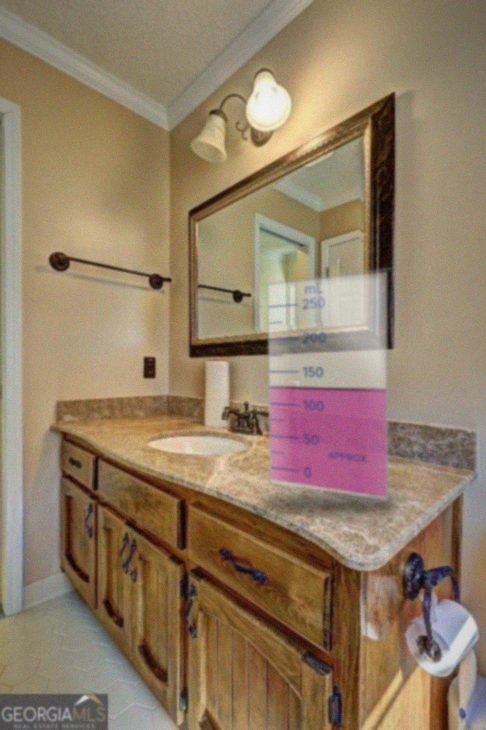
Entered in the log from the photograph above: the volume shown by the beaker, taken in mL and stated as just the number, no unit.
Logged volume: 125
